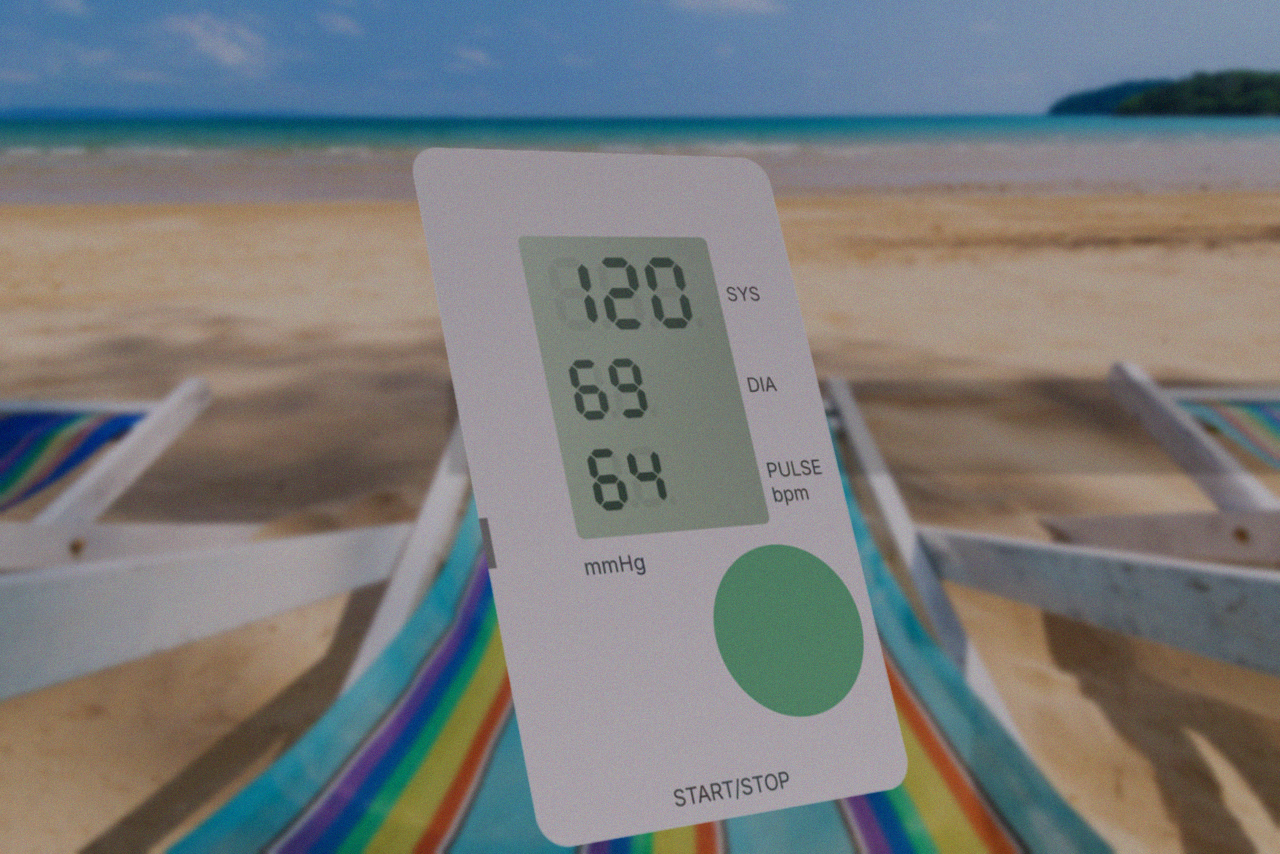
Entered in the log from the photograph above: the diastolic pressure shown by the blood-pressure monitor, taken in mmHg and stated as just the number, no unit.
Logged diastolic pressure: 69
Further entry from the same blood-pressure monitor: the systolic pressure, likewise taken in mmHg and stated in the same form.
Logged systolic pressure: 120
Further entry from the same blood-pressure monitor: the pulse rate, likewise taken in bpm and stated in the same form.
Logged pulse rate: 64
